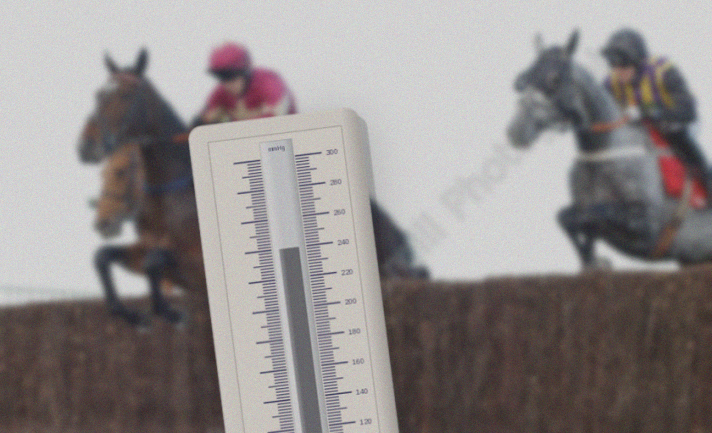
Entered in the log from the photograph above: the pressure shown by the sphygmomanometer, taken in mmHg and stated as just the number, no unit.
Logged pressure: 240
